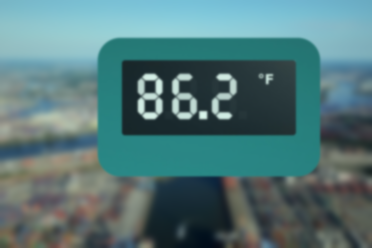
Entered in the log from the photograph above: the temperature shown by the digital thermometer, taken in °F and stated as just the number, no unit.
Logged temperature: 86.2
